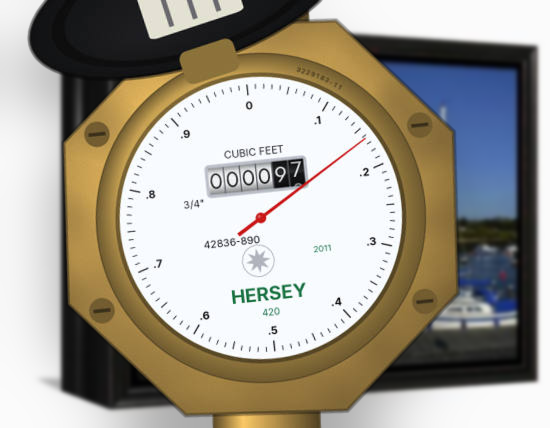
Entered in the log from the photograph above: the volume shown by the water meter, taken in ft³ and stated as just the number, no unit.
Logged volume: 97.16
